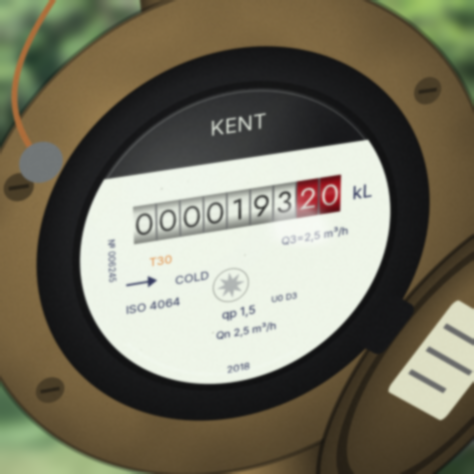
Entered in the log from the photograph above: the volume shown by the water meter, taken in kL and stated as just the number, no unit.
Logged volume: 193.20
